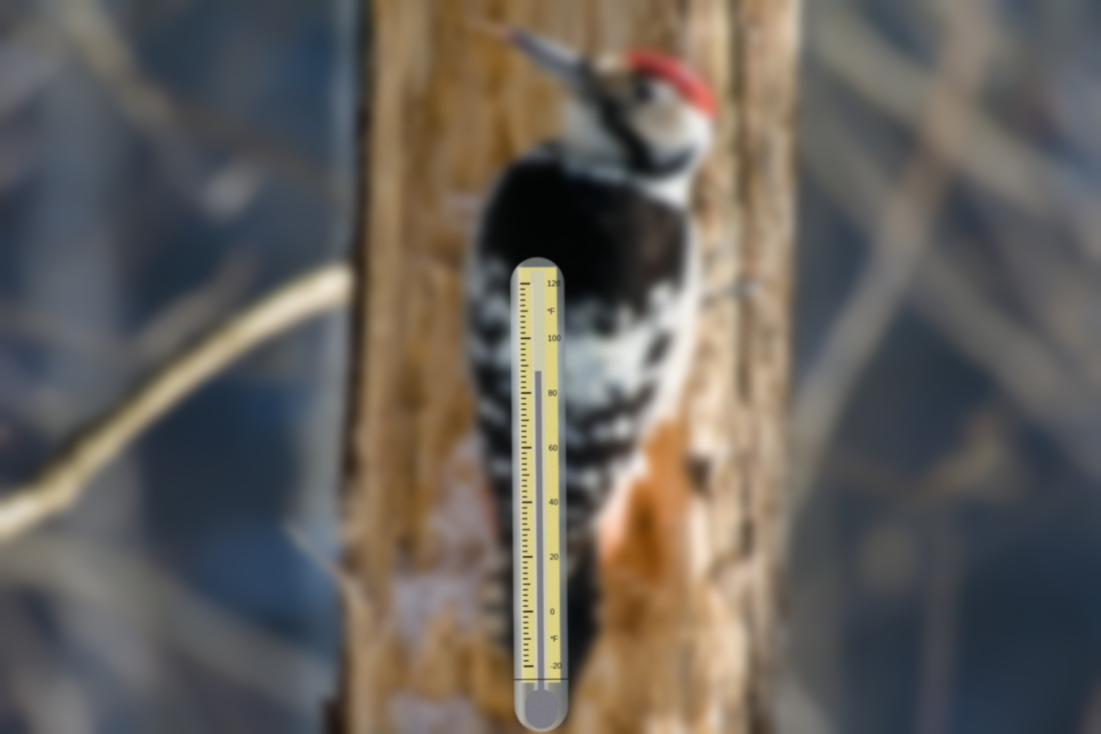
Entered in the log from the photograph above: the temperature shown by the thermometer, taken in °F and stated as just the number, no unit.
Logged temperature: 88
